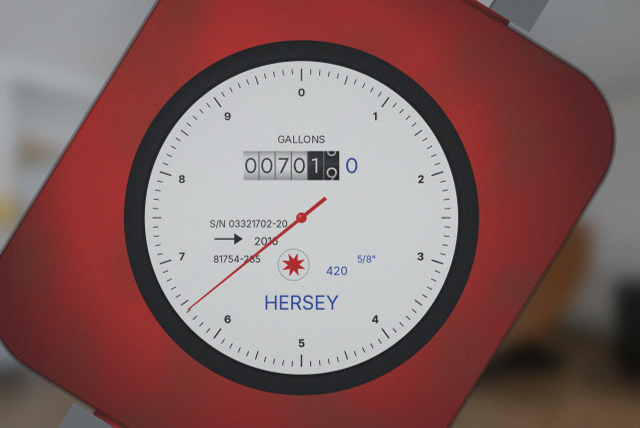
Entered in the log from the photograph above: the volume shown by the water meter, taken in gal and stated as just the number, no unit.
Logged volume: 70186.4
